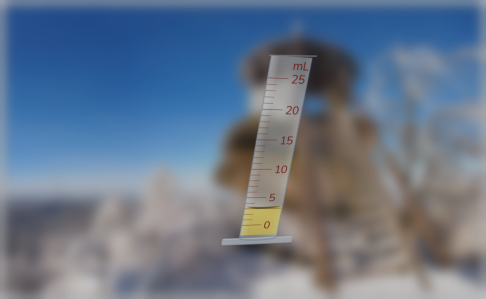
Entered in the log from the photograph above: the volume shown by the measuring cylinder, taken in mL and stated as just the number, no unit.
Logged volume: 3
